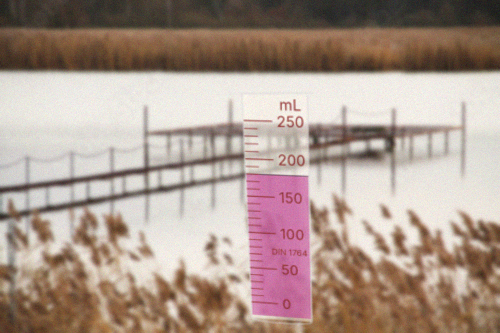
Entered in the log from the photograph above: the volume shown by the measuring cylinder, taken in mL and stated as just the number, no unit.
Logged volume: 180
